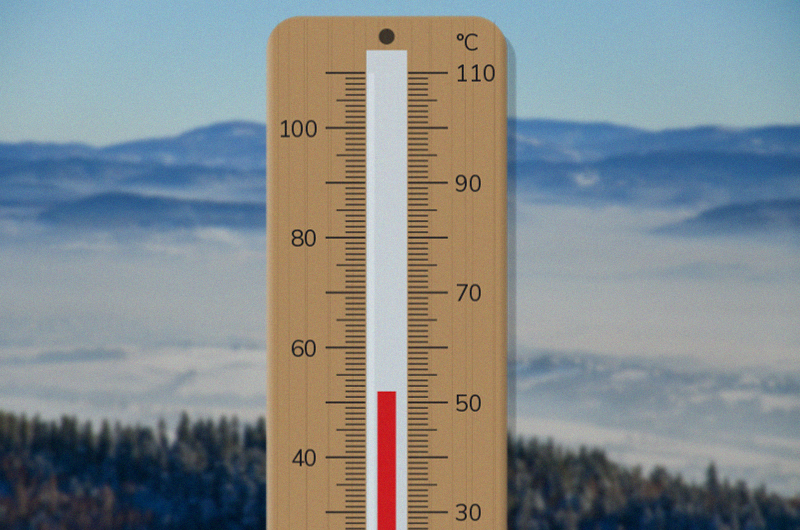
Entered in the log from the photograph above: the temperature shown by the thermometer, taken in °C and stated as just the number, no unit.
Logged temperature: 52
